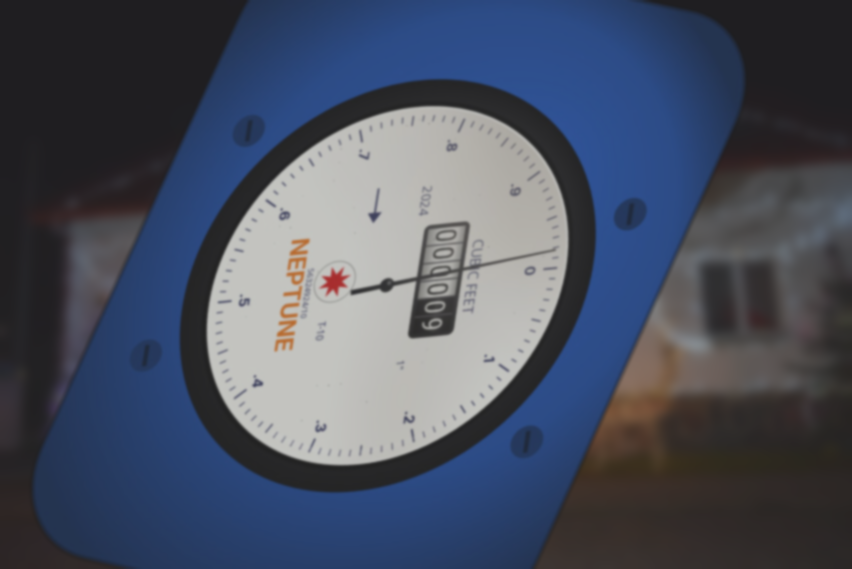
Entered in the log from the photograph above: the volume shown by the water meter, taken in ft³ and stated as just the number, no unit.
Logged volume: 8.98
